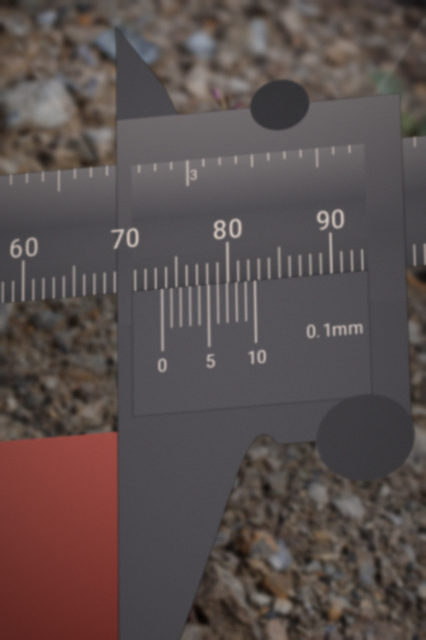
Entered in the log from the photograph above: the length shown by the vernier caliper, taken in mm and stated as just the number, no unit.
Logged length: 73.6
